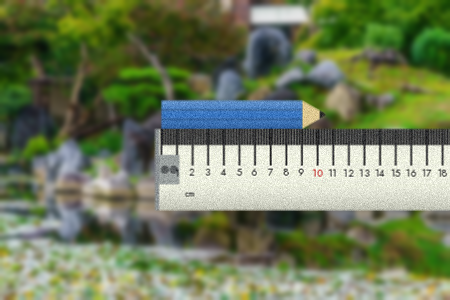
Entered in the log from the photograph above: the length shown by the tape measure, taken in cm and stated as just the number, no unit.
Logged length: 10.5
